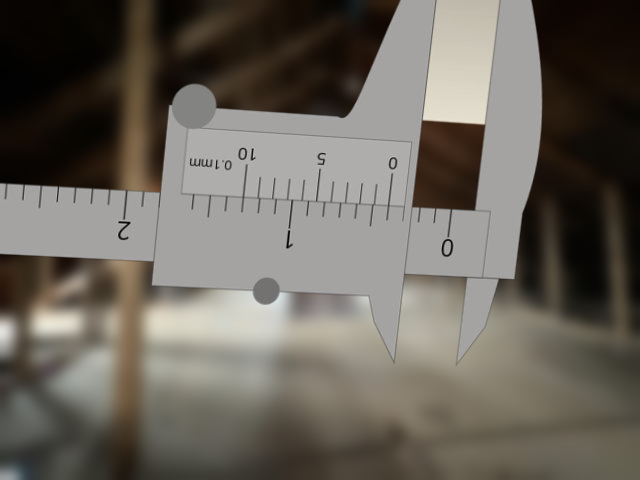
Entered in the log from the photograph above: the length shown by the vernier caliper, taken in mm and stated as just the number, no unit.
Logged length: 4.0
